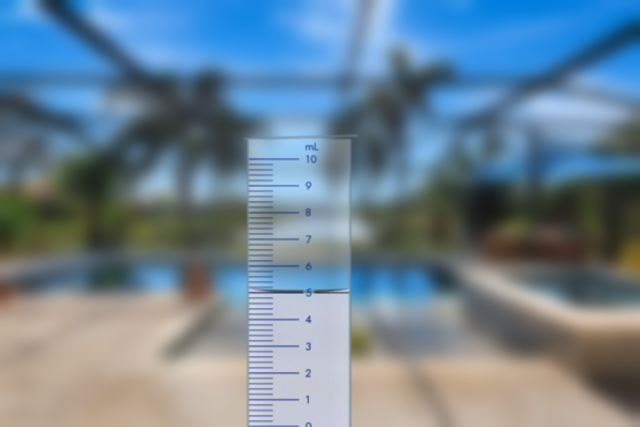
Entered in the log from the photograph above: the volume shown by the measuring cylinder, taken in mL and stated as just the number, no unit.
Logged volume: 5
